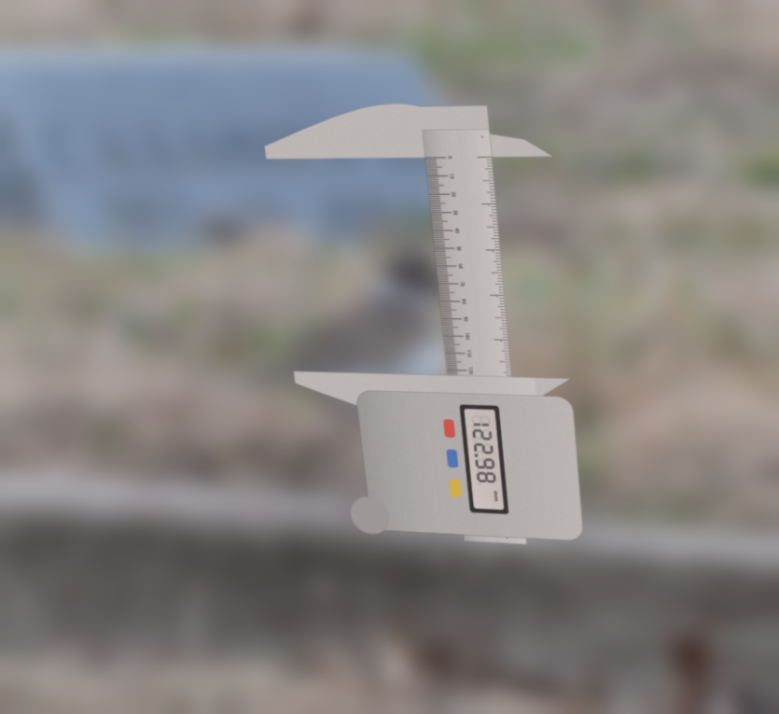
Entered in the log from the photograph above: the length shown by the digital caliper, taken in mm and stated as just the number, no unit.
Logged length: 122.98
